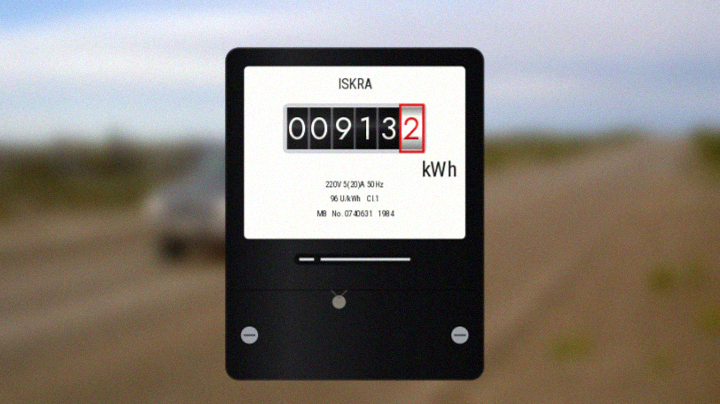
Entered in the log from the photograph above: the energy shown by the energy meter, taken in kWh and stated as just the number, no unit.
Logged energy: 913.2
